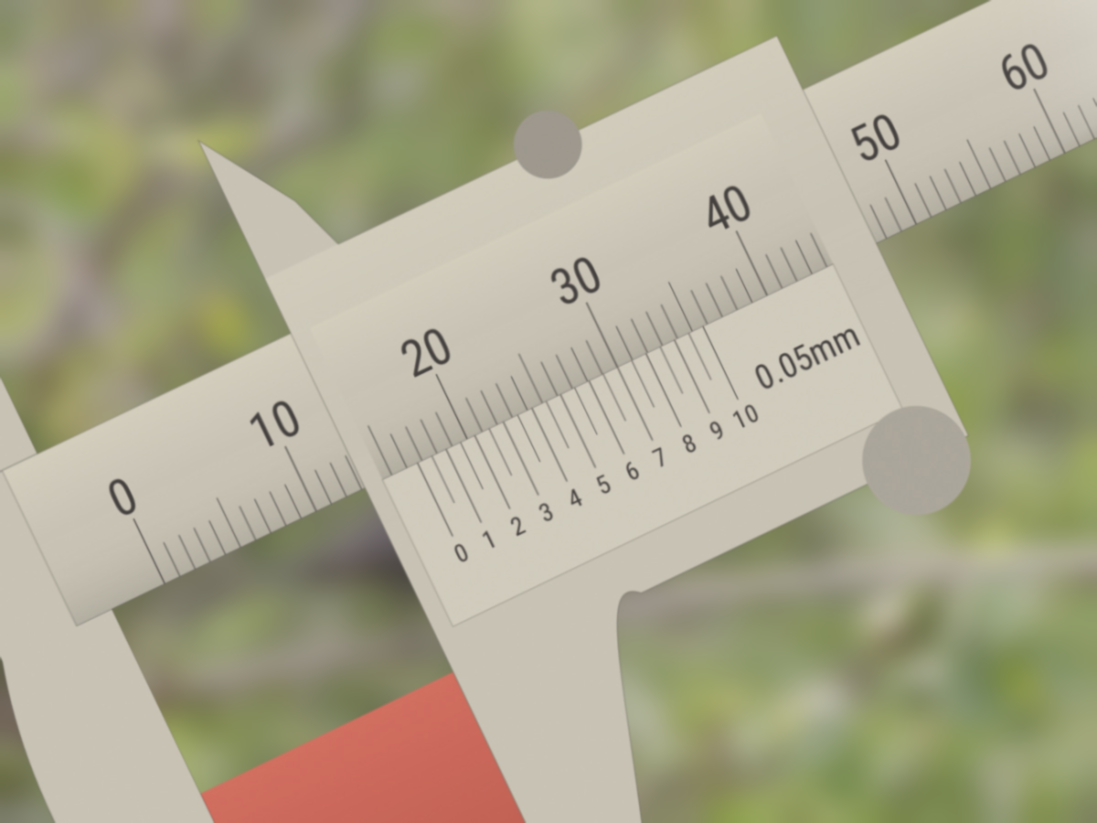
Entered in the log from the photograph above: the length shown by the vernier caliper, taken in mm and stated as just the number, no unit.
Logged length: 16.7
